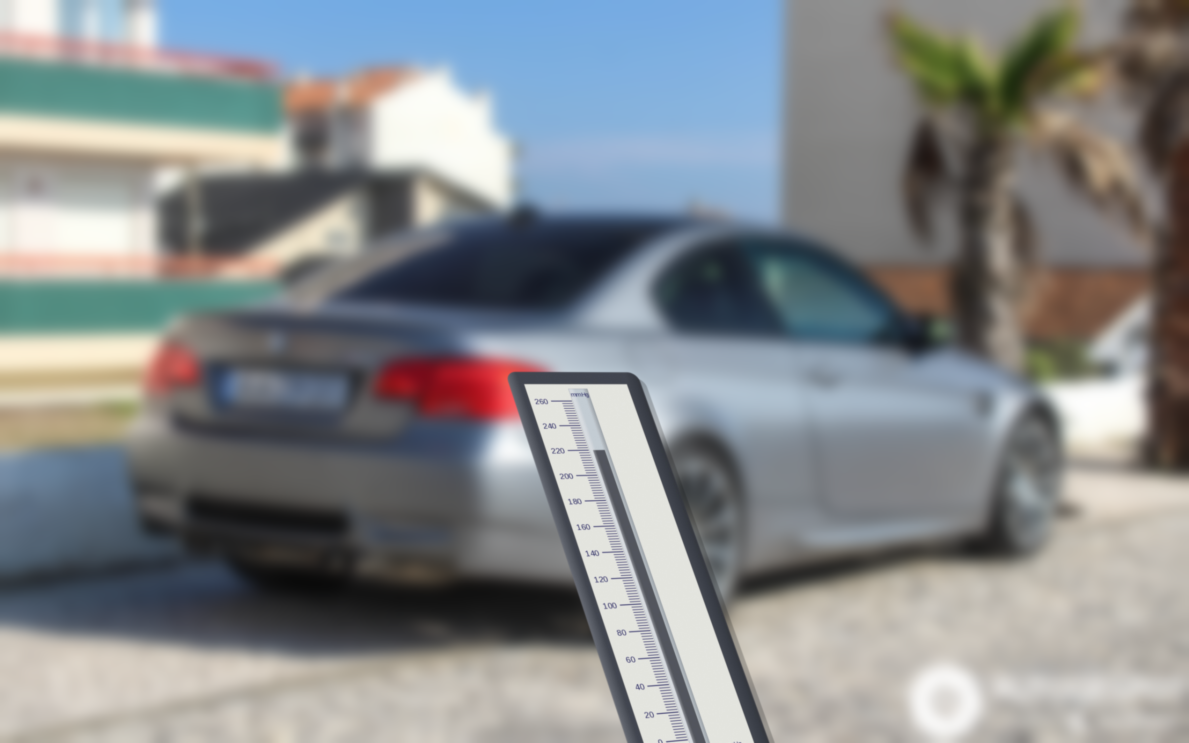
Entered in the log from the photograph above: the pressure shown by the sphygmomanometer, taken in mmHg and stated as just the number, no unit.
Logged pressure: 220
